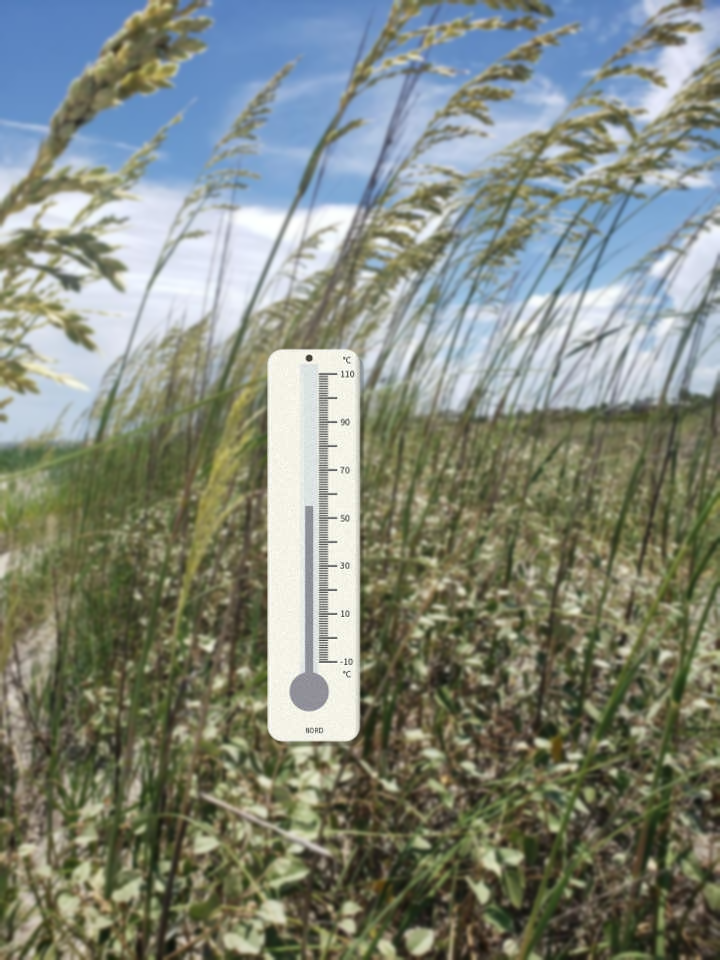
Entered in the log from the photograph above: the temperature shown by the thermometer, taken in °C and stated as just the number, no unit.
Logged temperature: 55
